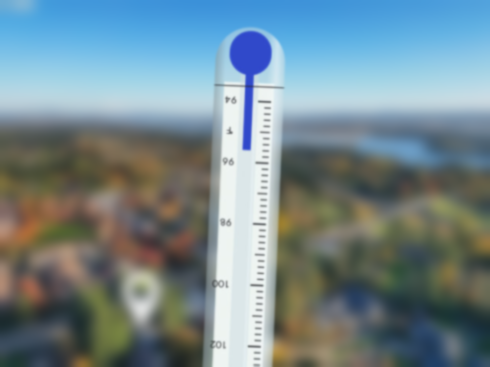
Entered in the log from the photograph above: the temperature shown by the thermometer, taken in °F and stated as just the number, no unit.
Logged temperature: 95.6
